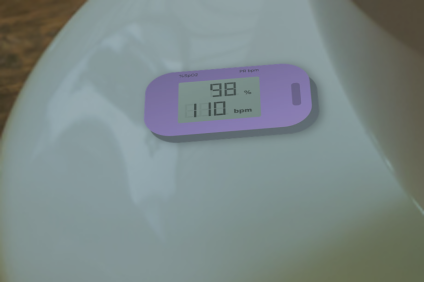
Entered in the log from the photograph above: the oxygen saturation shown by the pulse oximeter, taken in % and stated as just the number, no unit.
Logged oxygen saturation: 98
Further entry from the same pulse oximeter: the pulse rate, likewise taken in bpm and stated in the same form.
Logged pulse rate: 110
